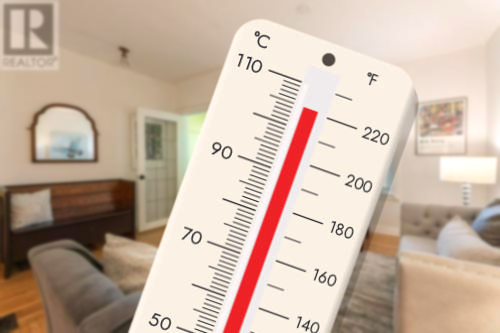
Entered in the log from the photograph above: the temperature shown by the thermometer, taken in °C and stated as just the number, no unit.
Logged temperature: 105
